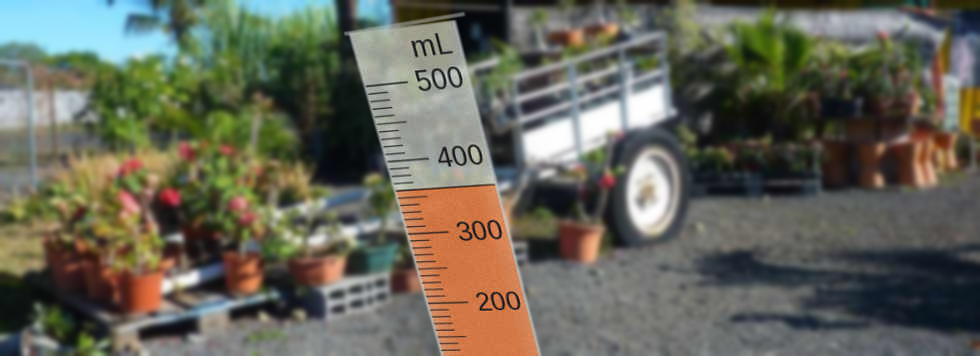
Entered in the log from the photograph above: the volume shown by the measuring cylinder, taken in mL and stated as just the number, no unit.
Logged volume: 360
